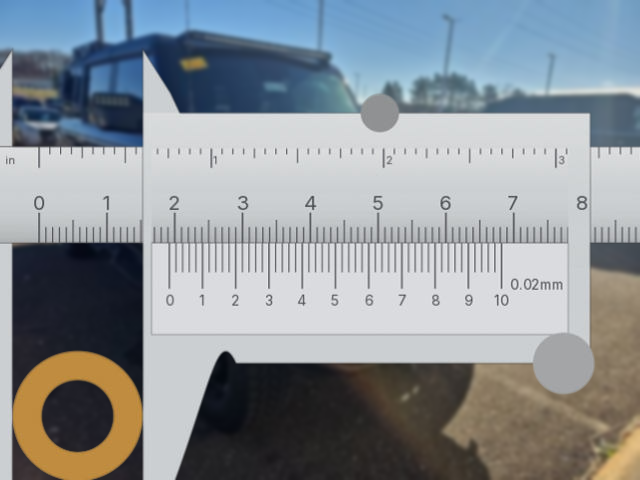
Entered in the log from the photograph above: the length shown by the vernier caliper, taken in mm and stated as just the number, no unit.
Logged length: 19.2
